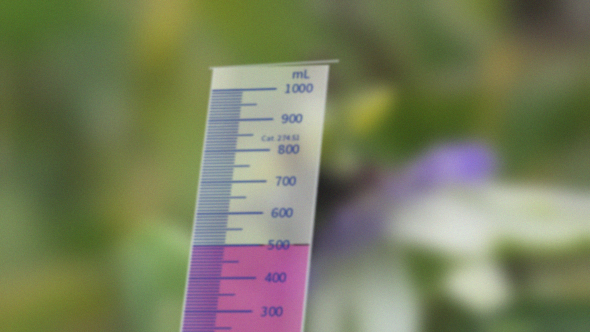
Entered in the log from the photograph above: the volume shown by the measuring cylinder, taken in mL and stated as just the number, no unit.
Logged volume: 500
